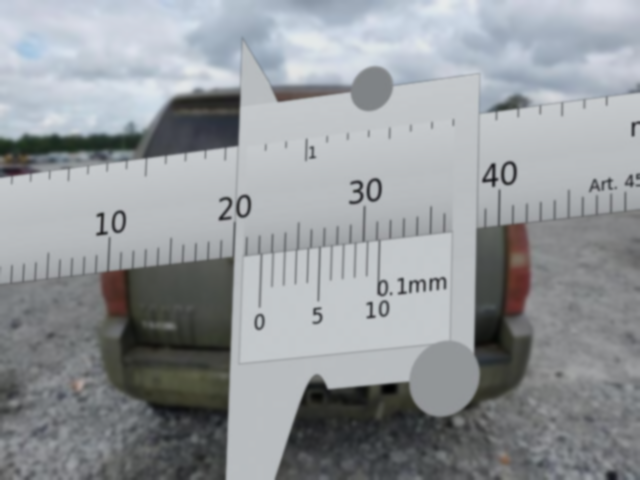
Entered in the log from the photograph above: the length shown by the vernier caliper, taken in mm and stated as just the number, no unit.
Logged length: 22.2
